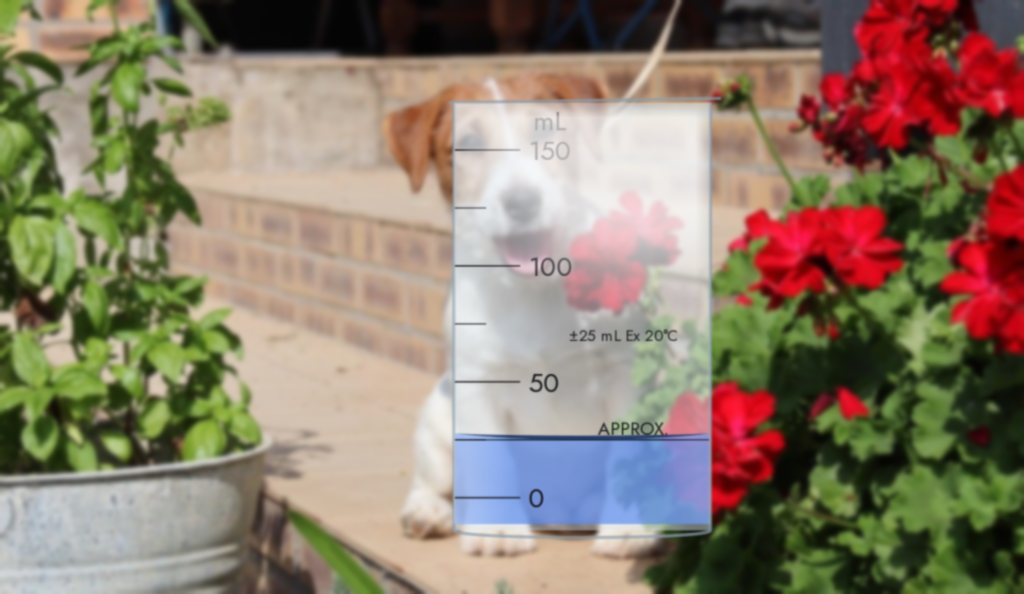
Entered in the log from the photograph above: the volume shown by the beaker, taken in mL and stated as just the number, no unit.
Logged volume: 25
